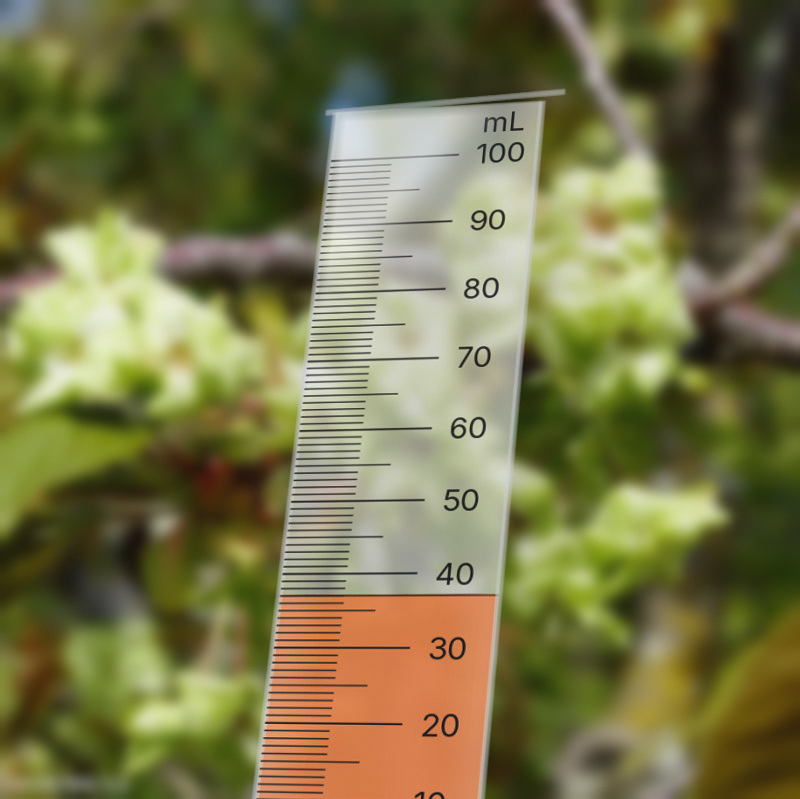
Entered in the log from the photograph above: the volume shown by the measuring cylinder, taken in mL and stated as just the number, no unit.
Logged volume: 37
